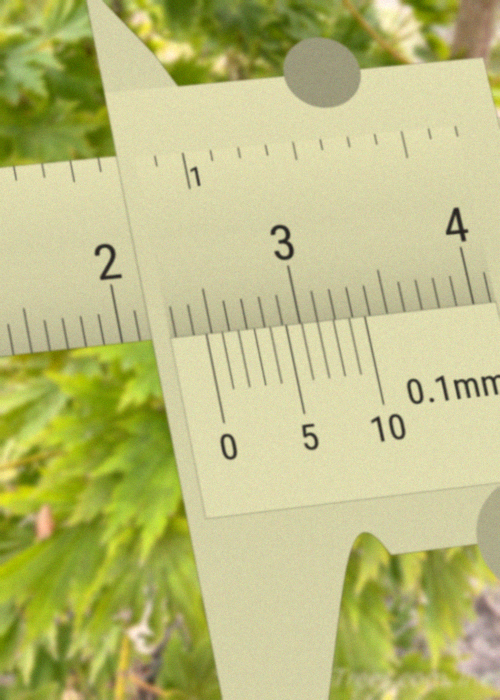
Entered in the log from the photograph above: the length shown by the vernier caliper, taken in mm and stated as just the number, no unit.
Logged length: 24.7
